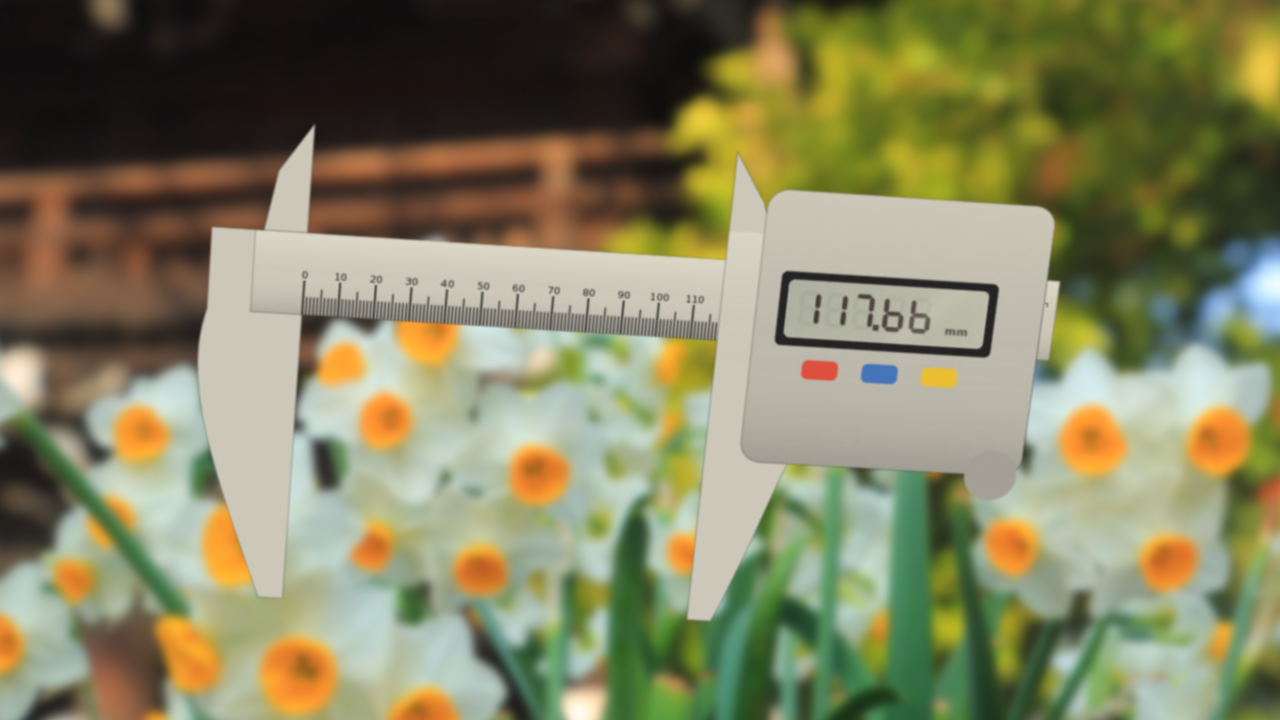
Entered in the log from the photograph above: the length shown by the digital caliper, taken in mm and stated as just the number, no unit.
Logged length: 117.66
